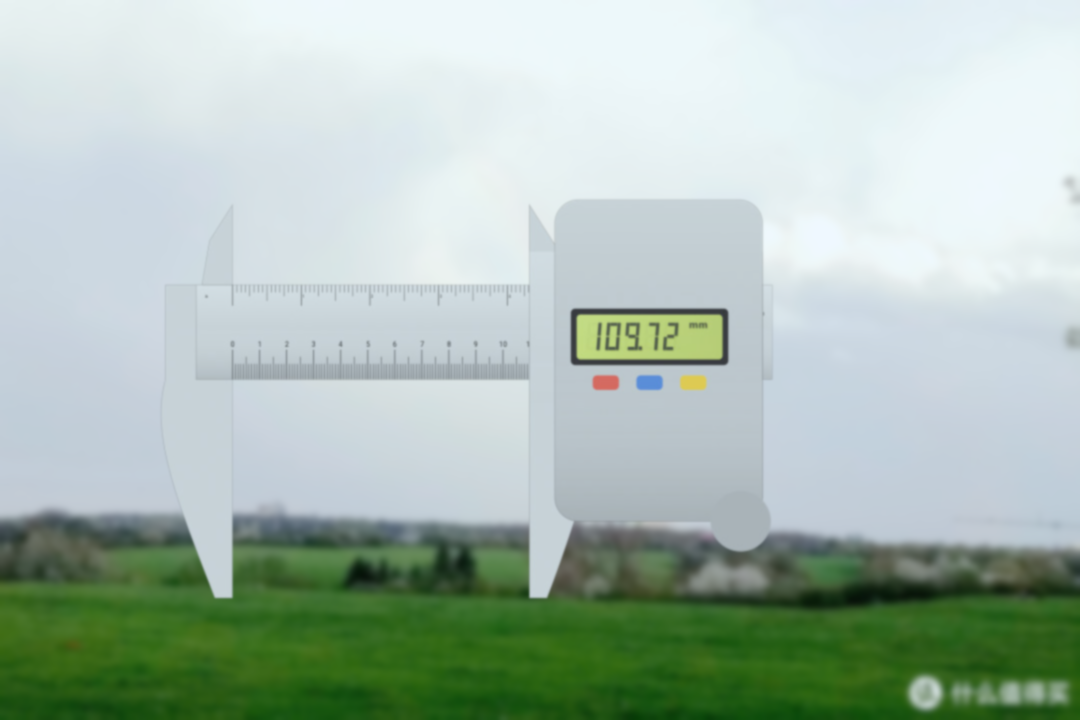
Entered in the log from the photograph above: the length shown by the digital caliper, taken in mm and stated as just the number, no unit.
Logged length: 109.72
